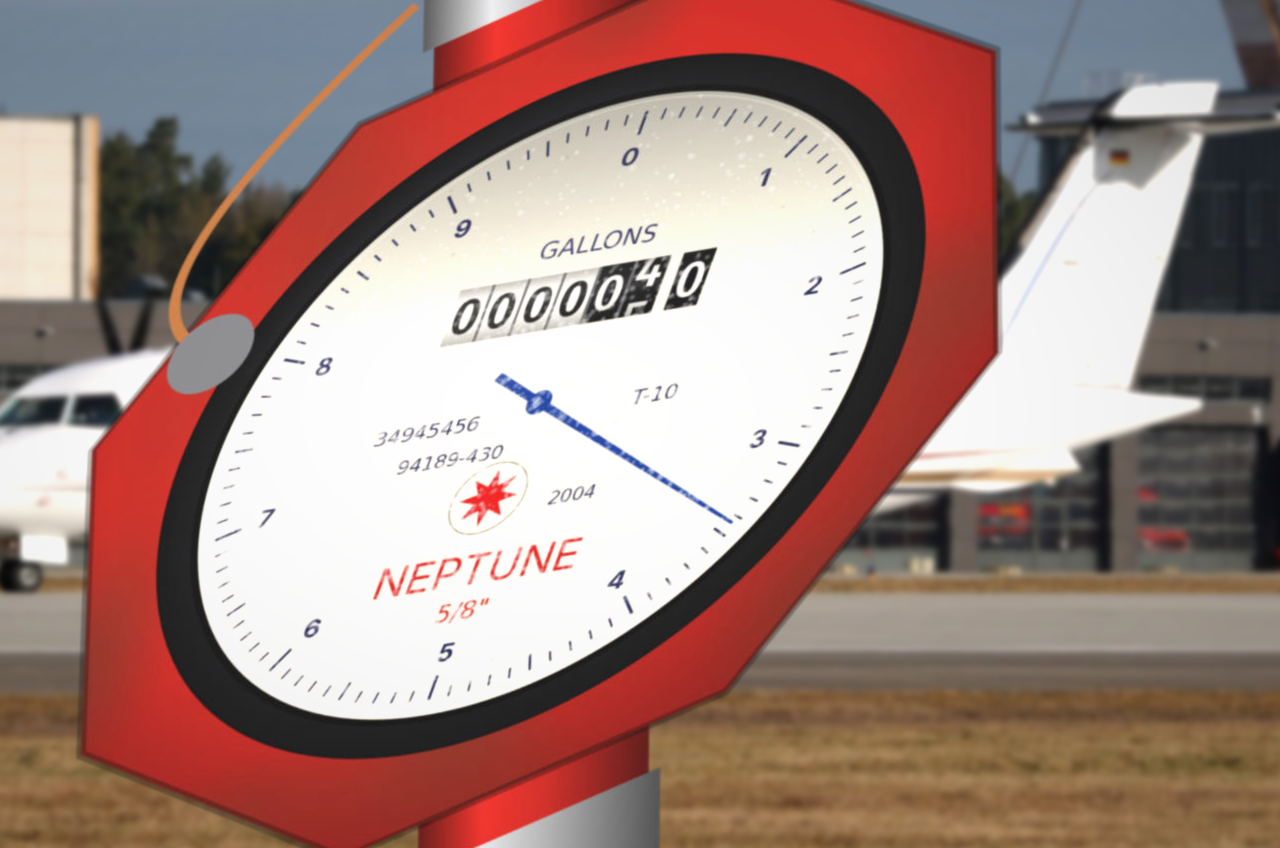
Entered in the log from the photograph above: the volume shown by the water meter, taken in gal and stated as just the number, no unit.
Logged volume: 43.4
